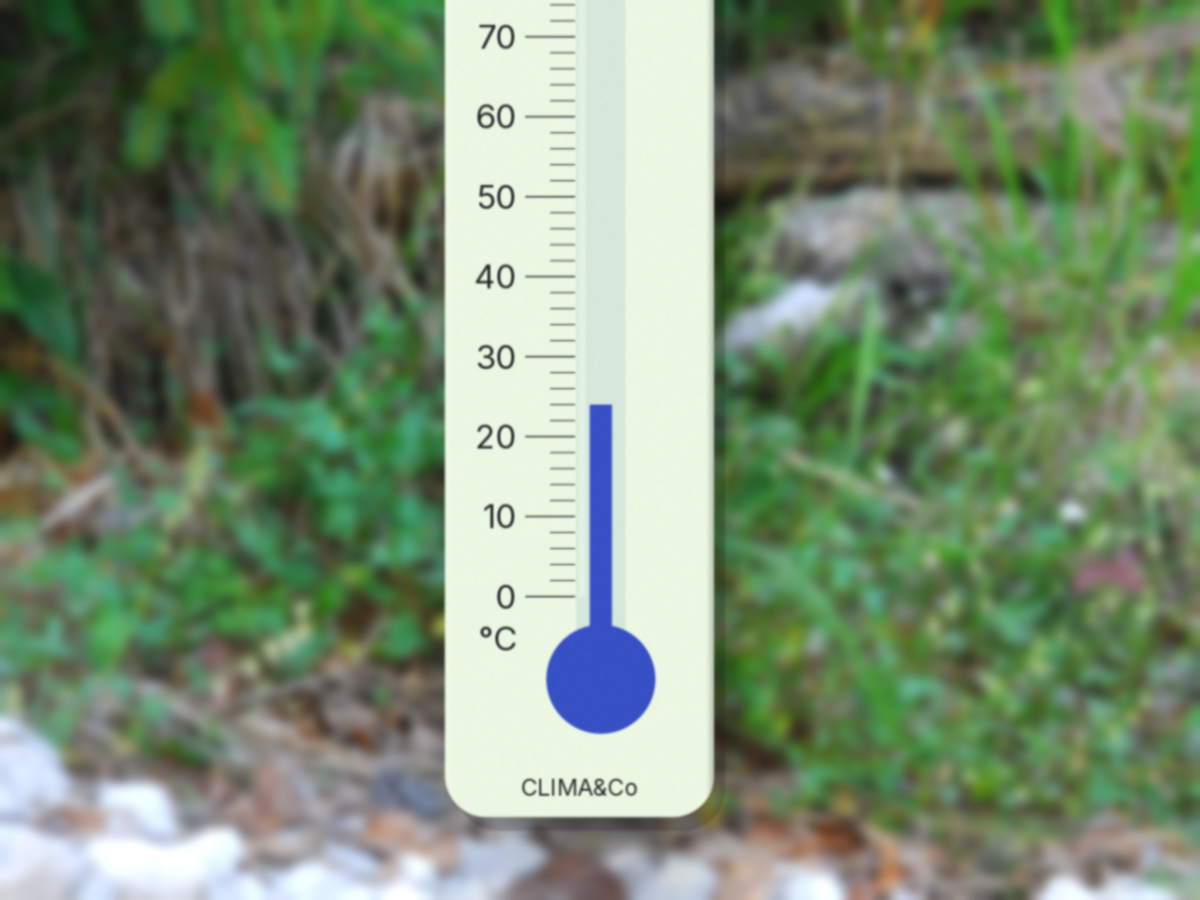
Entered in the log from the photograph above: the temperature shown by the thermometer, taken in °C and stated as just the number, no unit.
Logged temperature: 24
